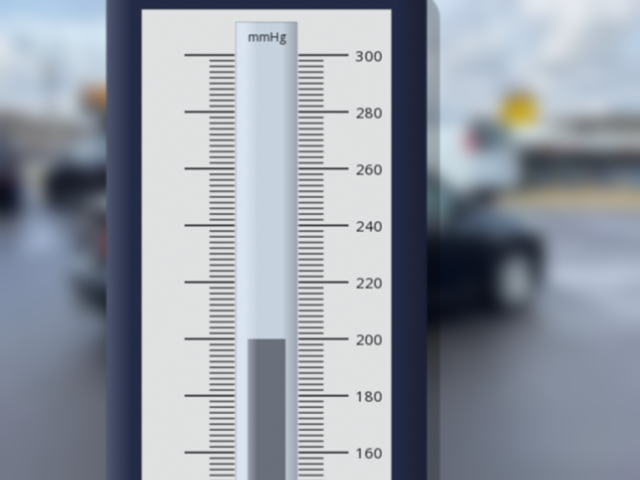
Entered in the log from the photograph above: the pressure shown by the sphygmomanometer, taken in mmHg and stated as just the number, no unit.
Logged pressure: 200
